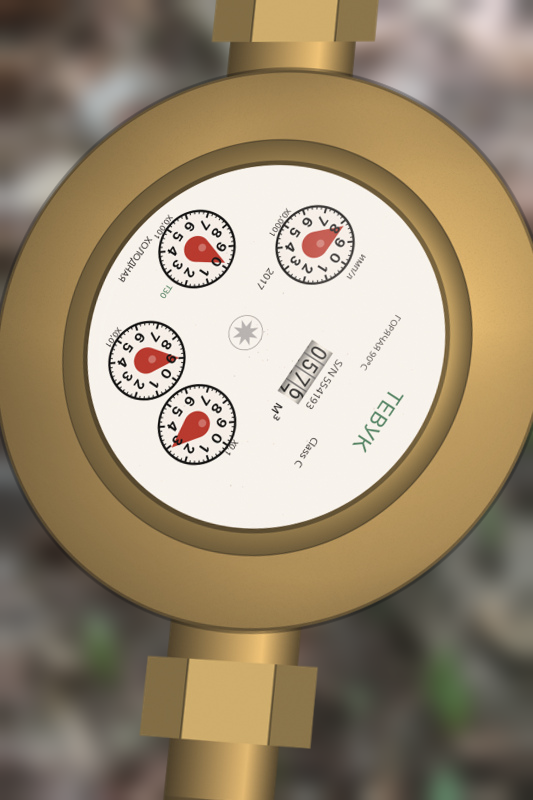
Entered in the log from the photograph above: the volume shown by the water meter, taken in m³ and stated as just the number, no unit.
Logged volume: 576.2898
